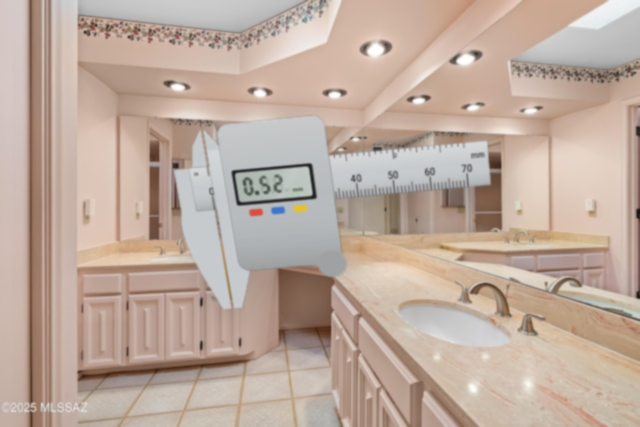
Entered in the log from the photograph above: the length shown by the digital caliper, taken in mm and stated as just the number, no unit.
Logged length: 0.52
